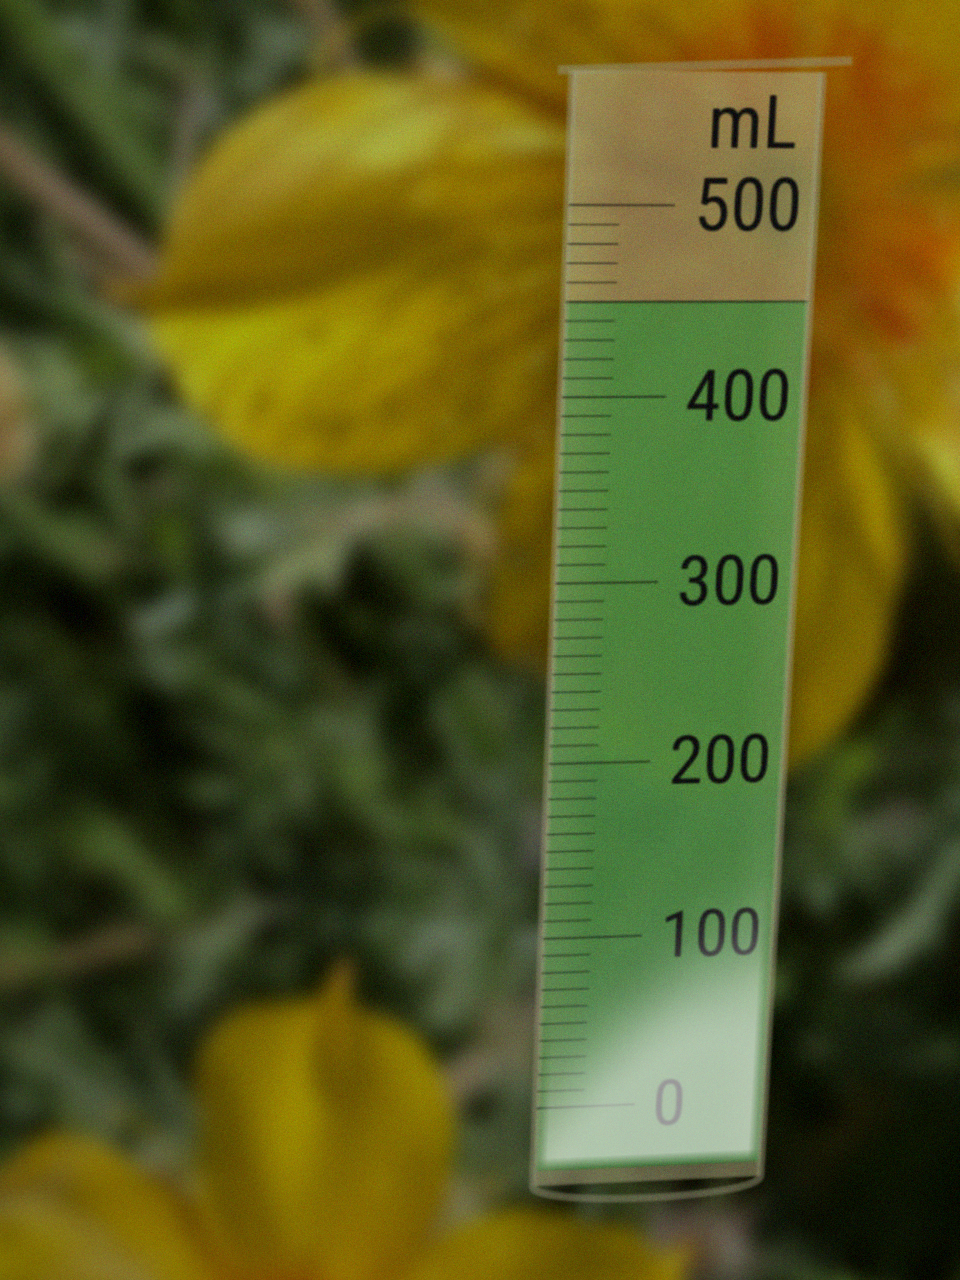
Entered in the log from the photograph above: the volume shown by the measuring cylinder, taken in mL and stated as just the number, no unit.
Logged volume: 450
